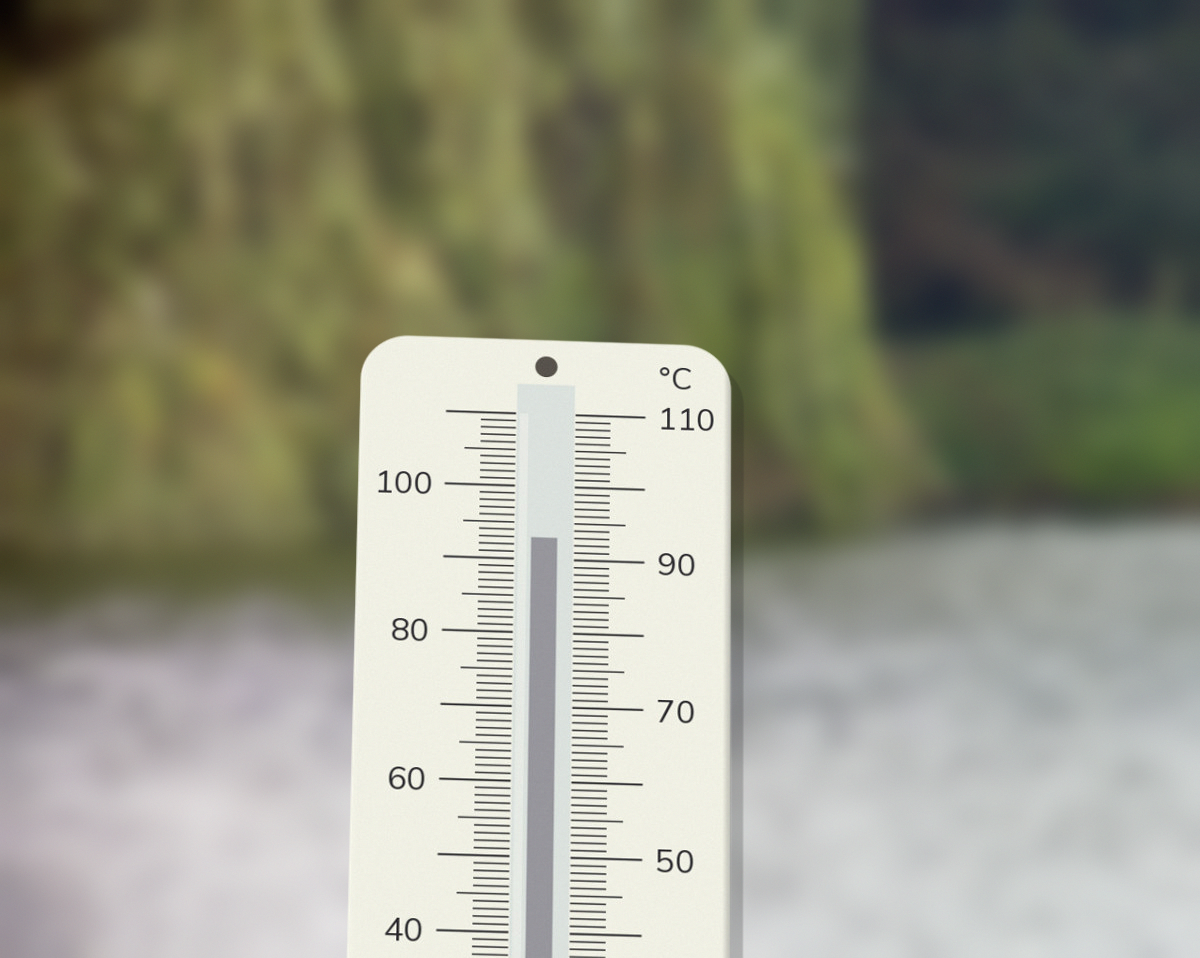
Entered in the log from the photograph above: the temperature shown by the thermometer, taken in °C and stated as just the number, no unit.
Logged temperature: 93
